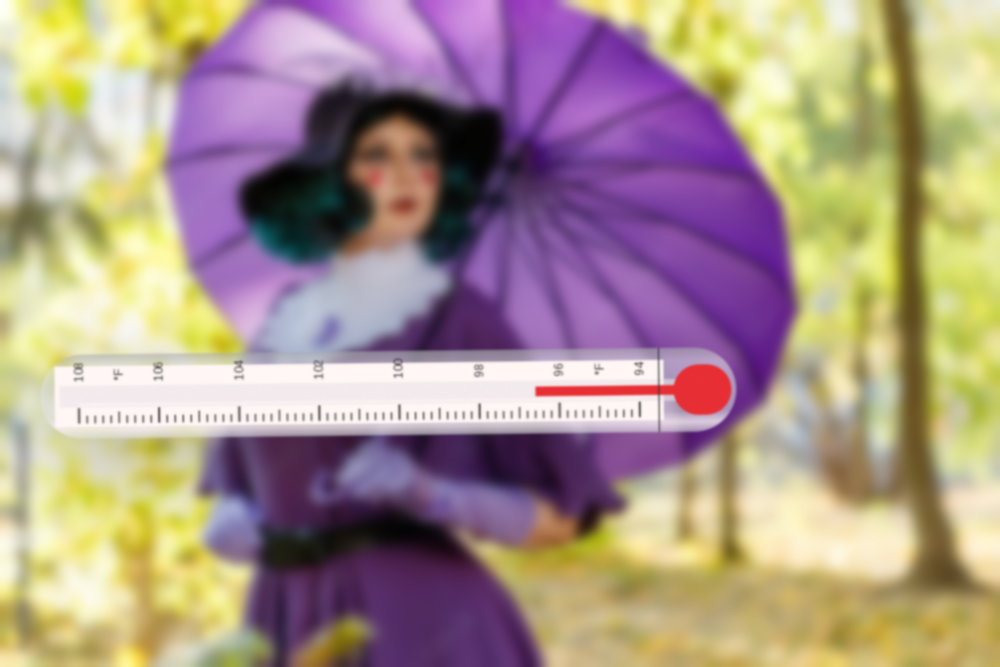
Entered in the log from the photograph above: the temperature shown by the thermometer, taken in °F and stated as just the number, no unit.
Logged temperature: 96.6
